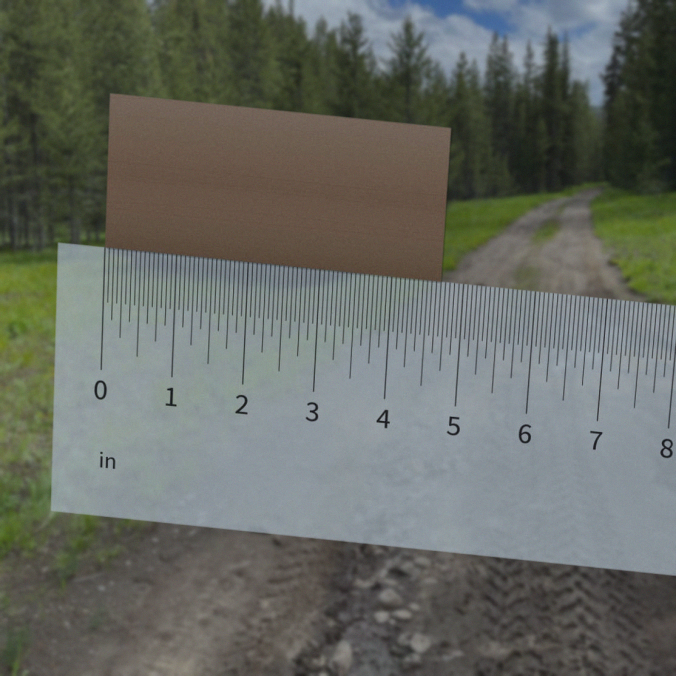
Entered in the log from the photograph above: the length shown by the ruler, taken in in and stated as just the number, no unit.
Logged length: 4.6875
